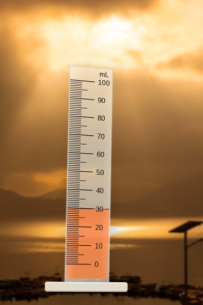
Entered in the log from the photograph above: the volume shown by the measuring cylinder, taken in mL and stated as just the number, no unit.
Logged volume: 30
